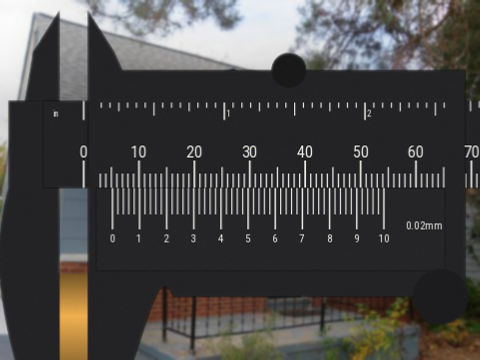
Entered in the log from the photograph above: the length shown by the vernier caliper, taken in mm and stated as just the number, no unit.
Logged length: 5.2
